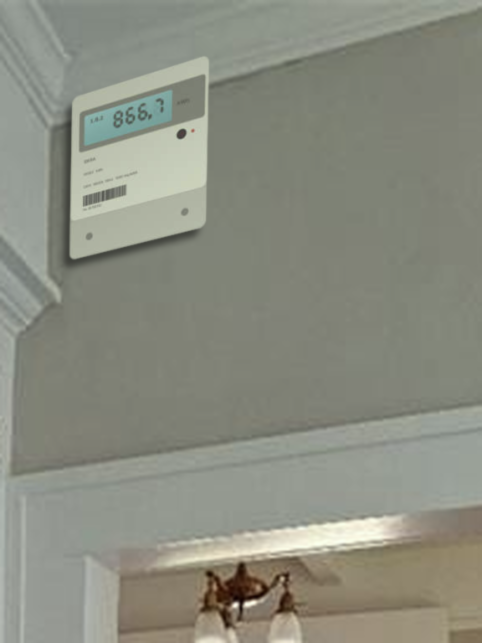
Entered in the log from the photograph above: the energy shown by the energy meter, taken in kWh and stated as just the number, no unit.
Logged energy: 866.7
